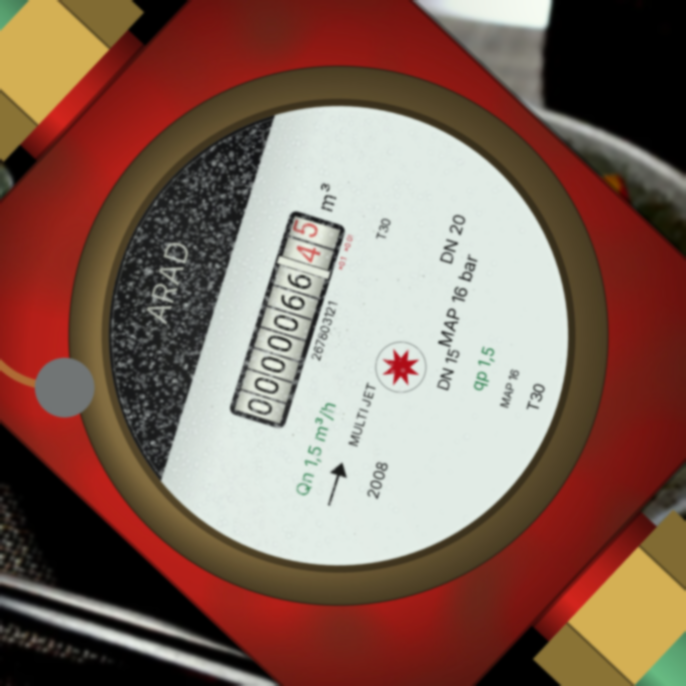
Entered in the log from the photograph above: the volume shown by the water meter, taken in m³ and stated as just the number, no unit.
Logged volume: 66.45
